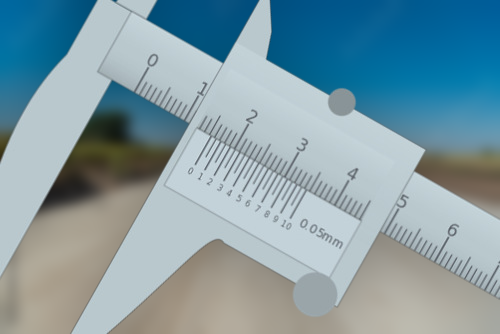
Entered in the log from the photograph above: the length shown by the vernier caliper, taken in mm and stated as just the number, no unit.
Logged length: 15.4
